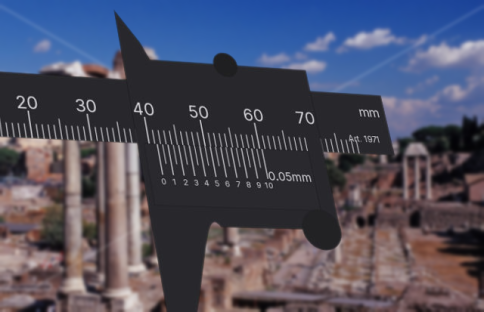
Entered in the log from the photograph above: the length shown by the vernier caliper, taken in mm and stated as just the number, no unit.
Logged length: 41.4
